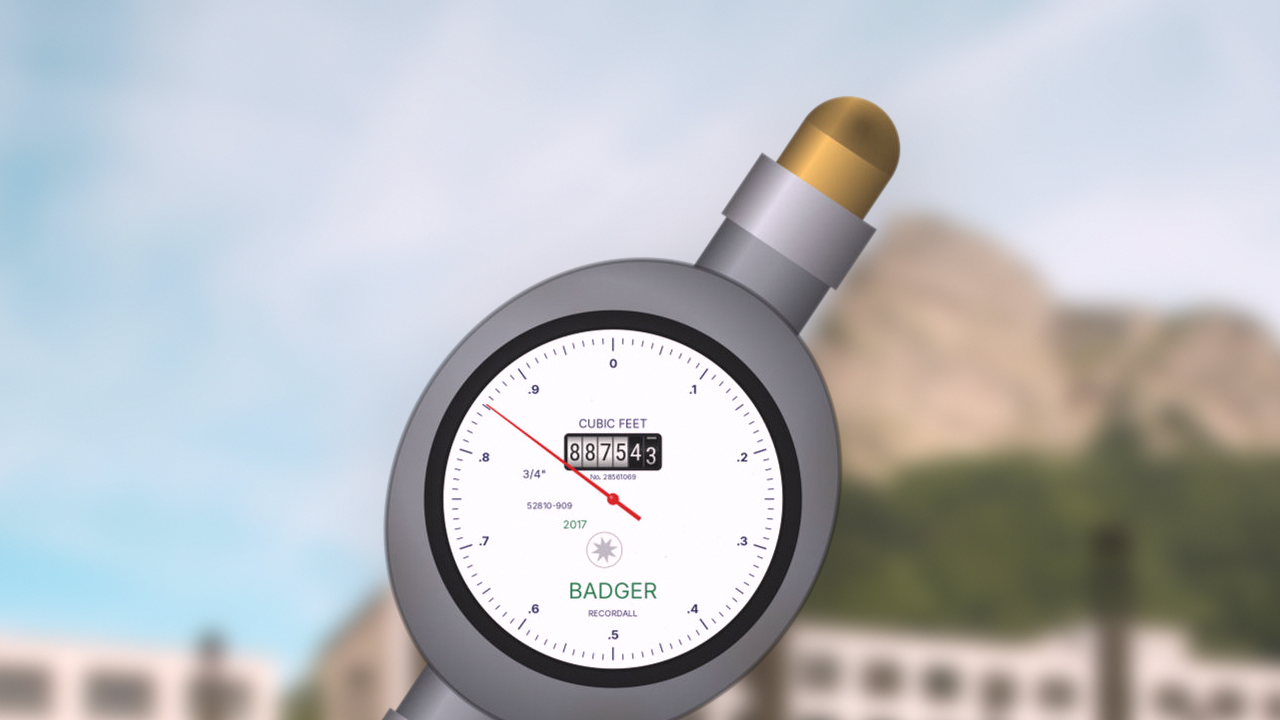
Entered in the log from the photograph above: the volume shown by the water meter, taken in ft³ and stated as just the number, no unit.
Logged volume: 887542.85
